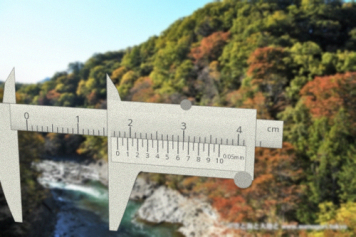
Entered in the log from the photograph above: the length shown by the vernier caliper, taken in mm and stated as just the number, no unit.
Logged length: 17.6
